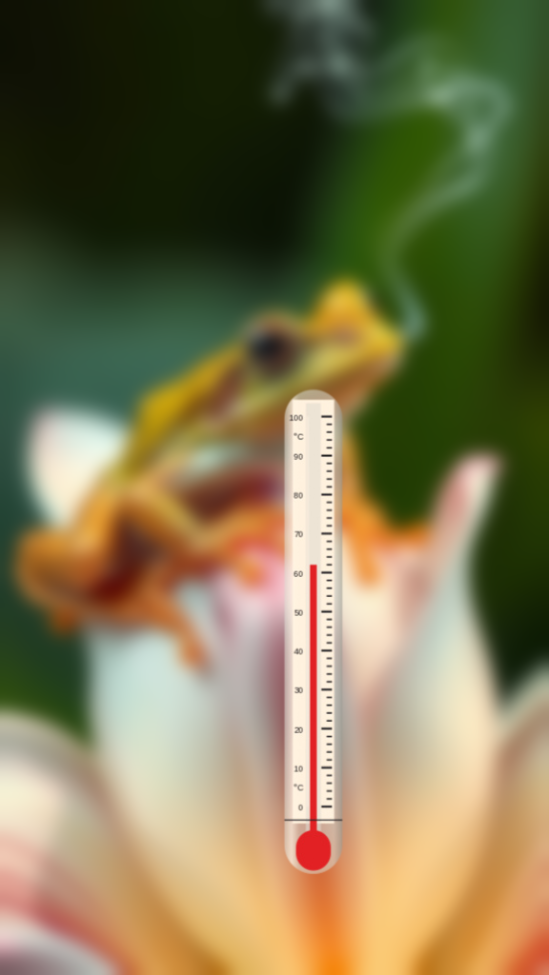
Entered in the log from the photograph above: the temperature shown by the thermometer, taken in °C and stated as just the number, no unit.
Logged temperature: 62
